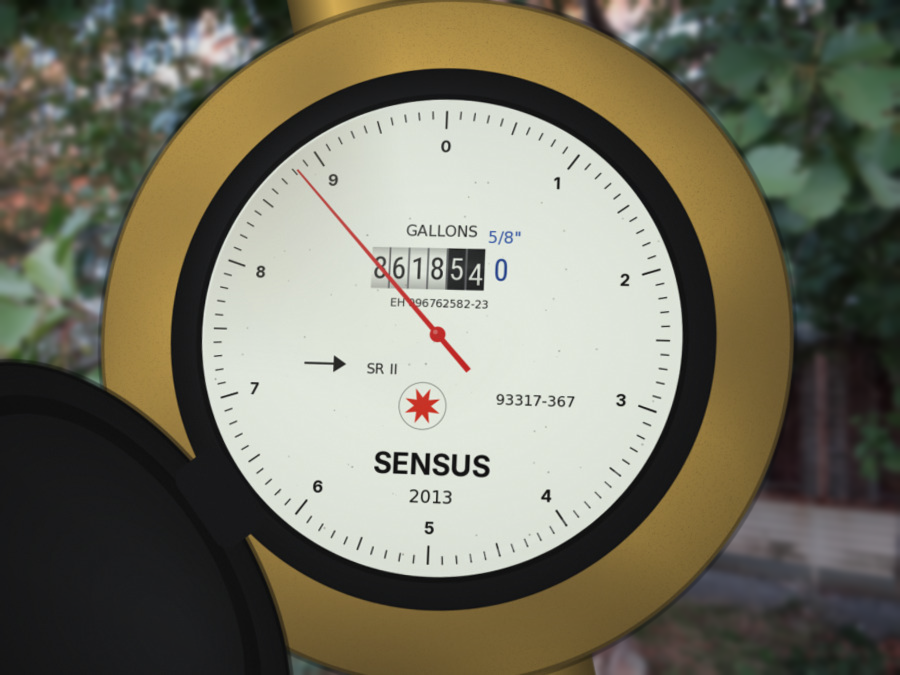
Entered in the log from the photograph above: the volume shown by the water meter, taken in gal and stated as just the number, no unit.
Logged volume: 8618538.8
